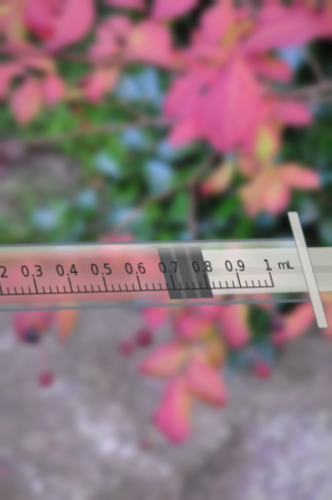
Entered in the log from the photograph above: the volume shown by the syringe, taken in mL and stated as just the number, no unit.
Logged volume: 0.68
